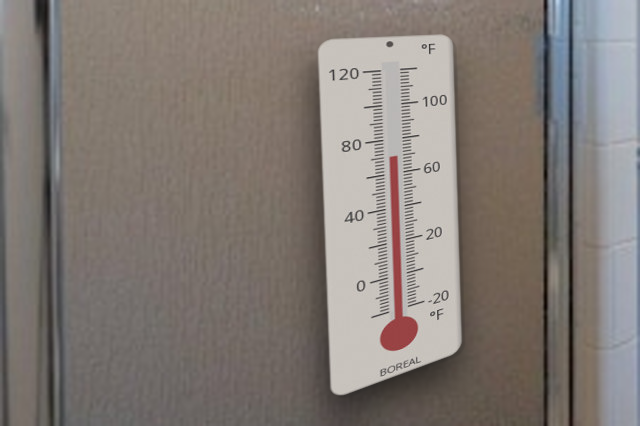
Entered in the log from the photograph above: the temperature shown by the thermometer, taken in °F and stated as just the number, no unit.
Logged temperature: 70
